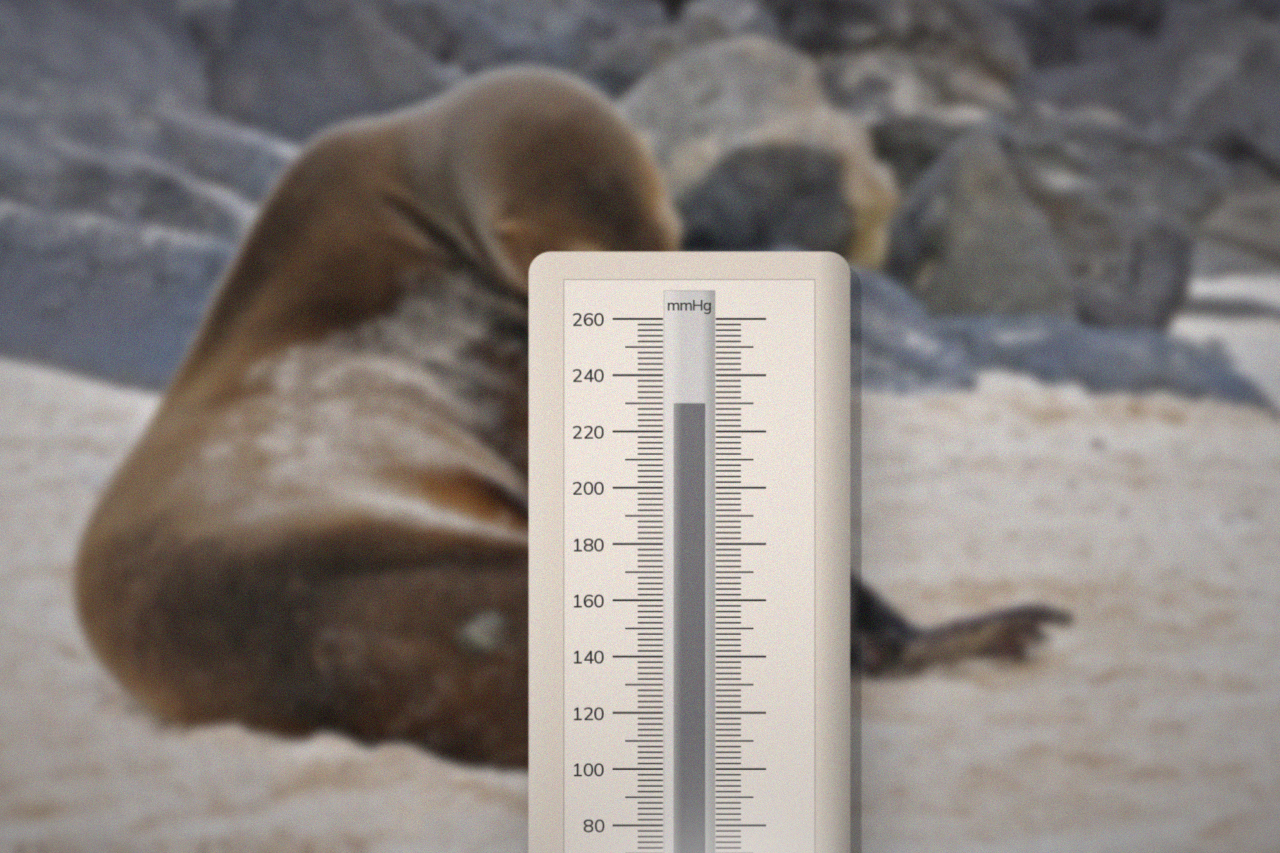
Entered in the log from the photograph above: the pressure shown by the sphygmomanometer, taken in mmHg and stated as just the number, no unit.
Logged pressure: 230
